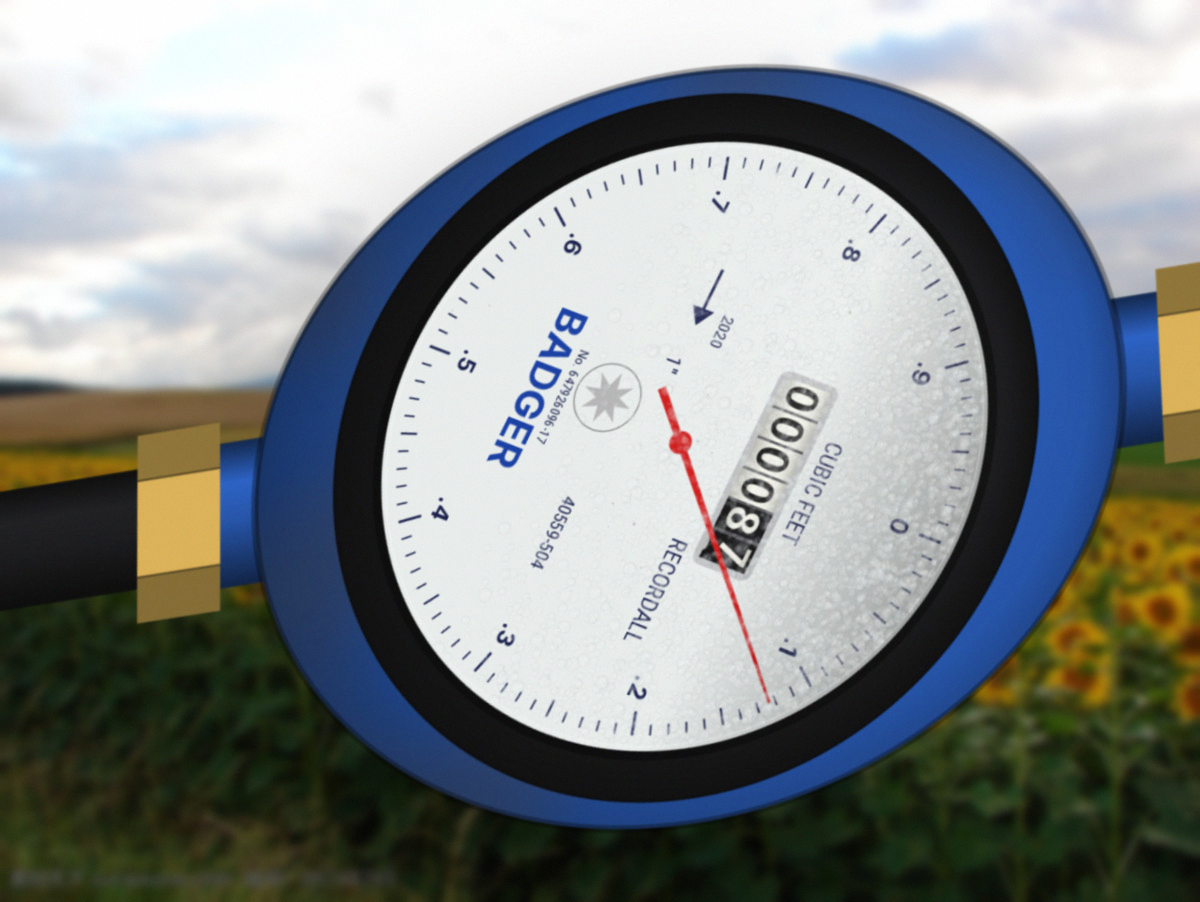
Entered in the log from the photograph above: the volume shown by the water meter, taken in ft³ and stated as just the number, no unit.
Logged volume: 87.12
